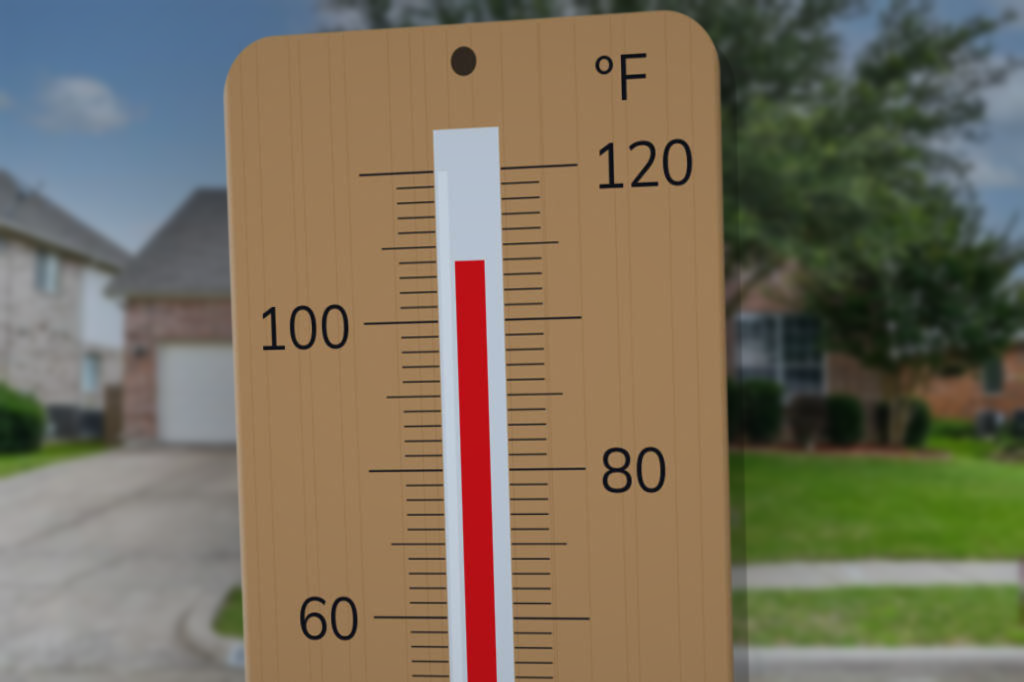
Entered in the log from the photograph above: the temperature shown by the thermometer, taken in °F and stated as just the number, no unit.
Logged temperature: 108
